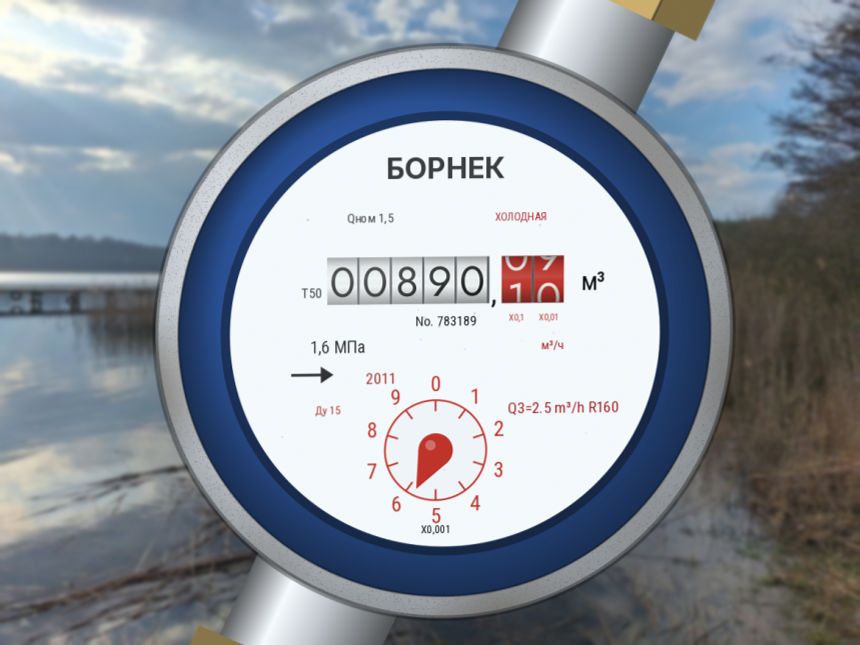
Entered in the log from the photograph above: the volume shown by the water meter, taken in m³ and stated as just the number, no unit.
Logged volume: 890.095
